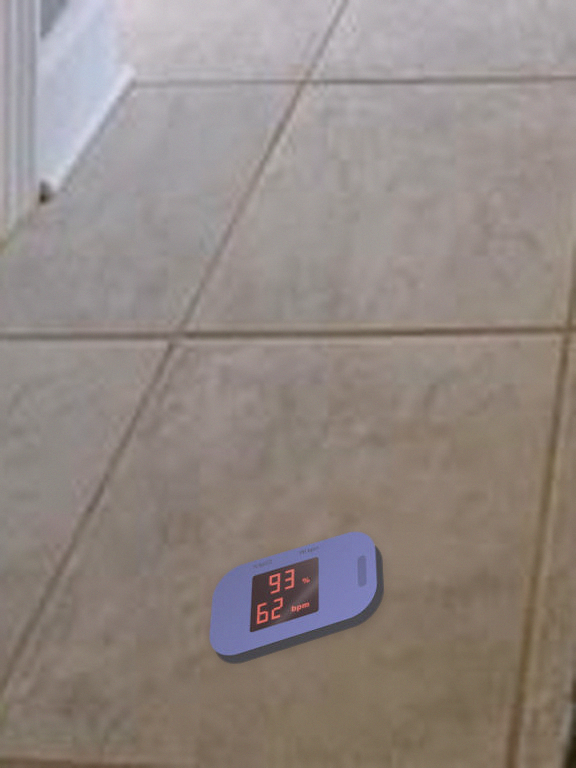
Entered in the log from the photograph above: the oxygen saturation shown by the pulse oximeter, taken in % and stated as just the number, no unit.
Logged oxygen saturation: 93
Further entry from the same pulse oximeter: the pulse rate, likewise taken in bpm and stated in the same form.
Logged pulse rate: 62
